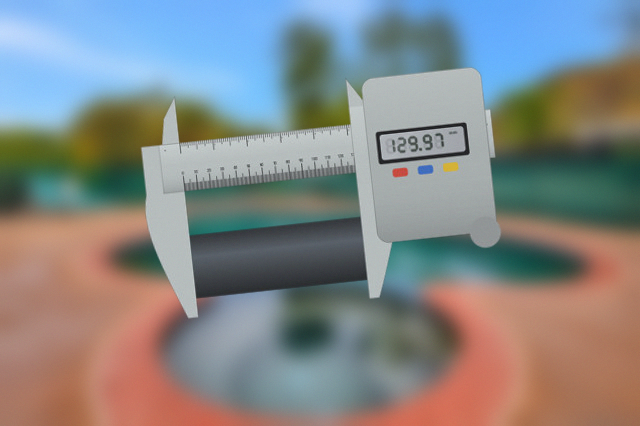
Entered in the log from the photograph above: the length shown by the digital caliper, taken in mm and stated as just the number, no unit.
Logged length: 129.97
